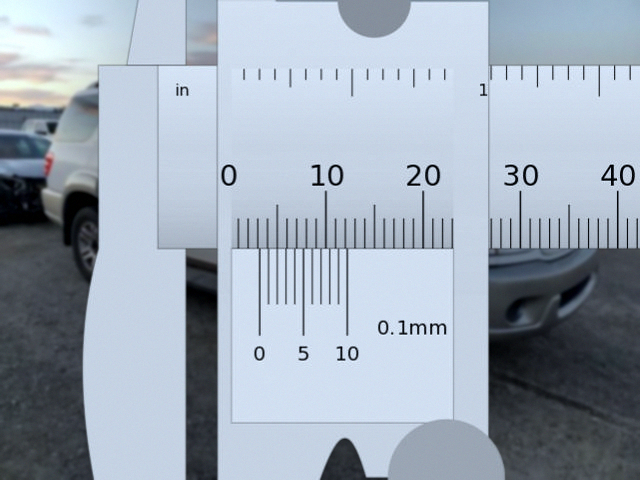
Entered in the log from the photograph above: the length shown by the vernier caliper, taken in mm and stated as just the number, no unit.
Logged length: 3.2
